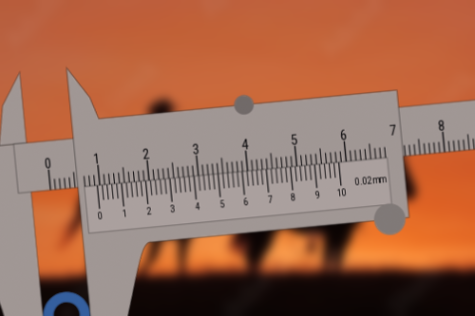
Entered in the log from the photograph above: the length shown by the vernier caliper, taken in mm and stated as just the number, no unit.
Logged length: 9.5
